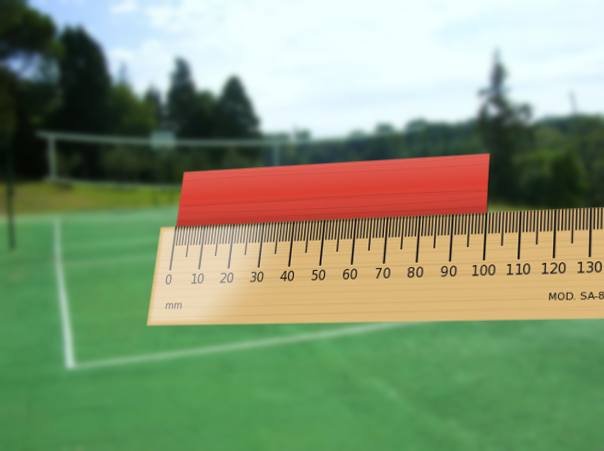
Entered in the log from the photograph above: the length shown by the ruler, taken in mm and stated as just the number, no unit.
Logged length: 100
